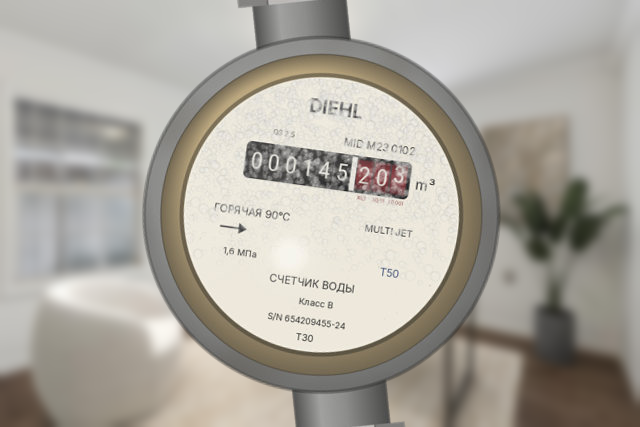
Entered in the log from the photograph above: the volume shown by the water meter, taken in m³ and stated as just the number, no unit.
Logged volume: 145.203
